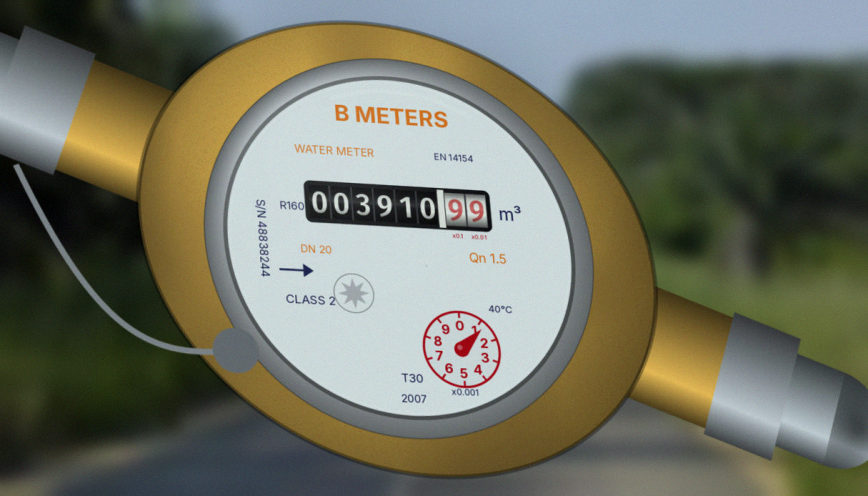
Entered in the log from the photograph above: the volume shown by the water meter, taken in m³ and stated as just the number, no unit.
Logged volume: 3910.991
